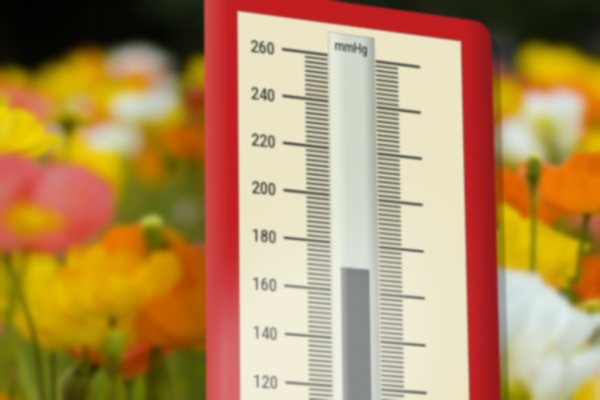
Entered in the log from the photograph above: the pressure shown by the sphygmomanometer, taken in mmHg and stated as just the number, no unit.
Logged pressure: 170
